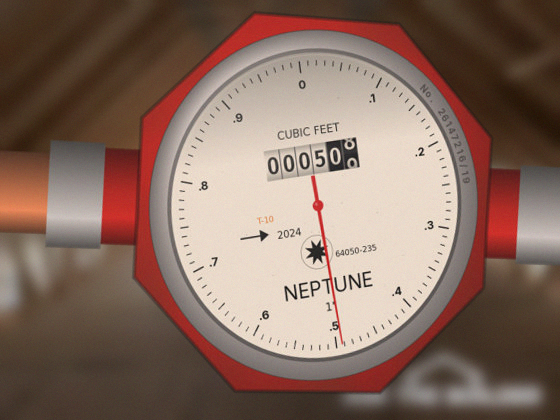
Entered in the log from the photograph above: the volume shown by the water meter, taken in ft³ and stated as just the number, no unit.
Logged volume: 508.49
